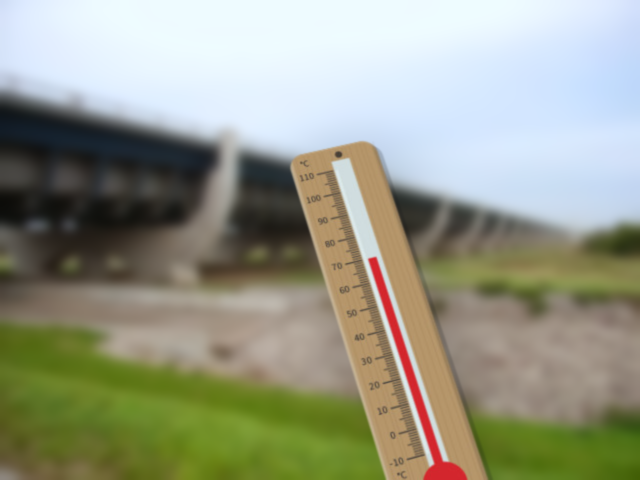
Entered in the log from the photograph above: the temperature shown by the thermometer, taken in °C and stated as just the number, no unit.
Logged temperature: 70
